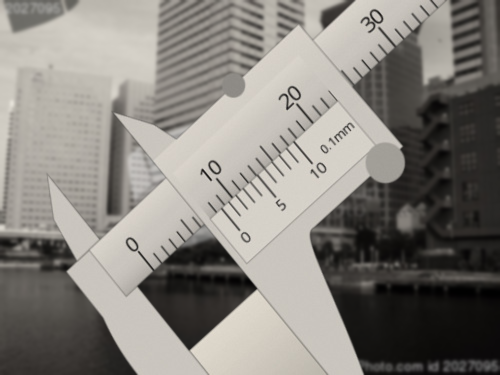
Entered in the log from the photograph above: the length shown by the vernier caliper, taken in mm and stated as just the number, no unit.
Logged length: 8.6
